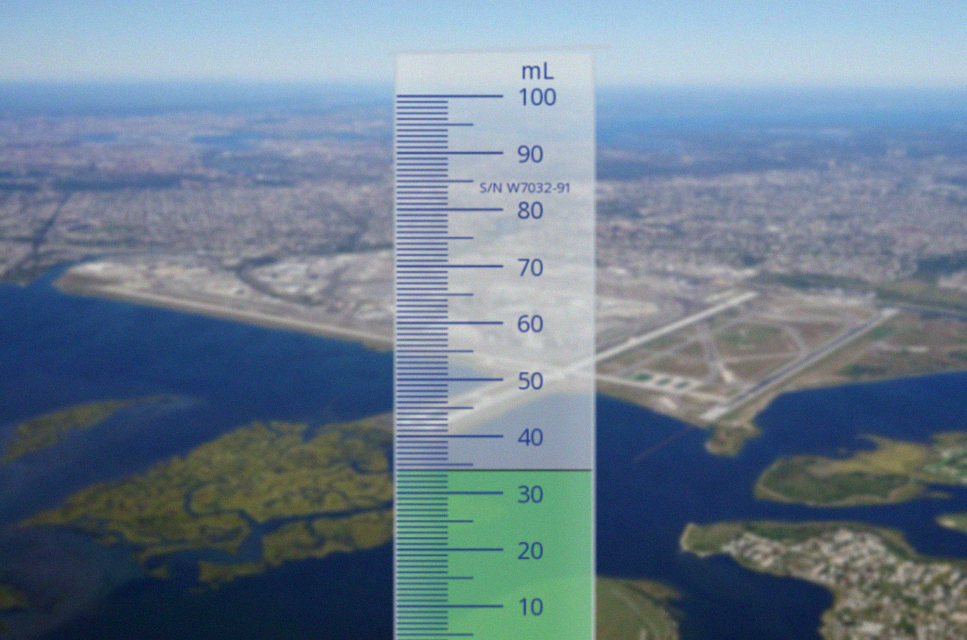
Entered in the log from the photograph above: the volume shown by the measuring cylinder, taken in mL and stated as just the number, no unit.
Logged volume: 34
